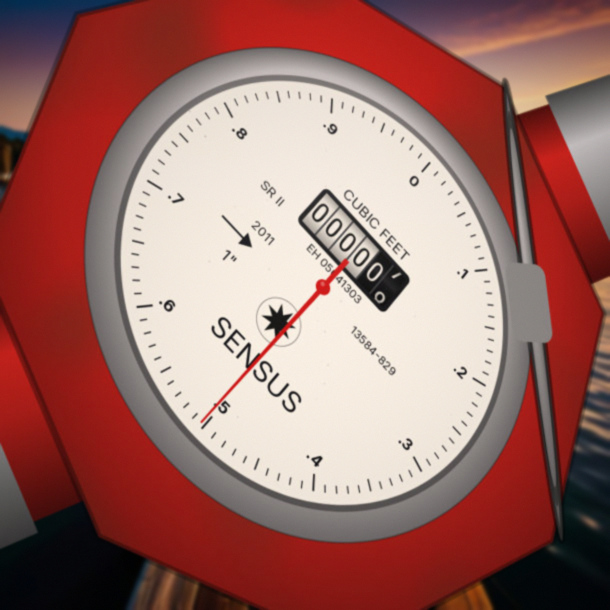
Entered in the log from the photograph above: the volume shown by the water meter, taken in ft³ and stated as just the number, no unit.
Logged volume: 7.50
